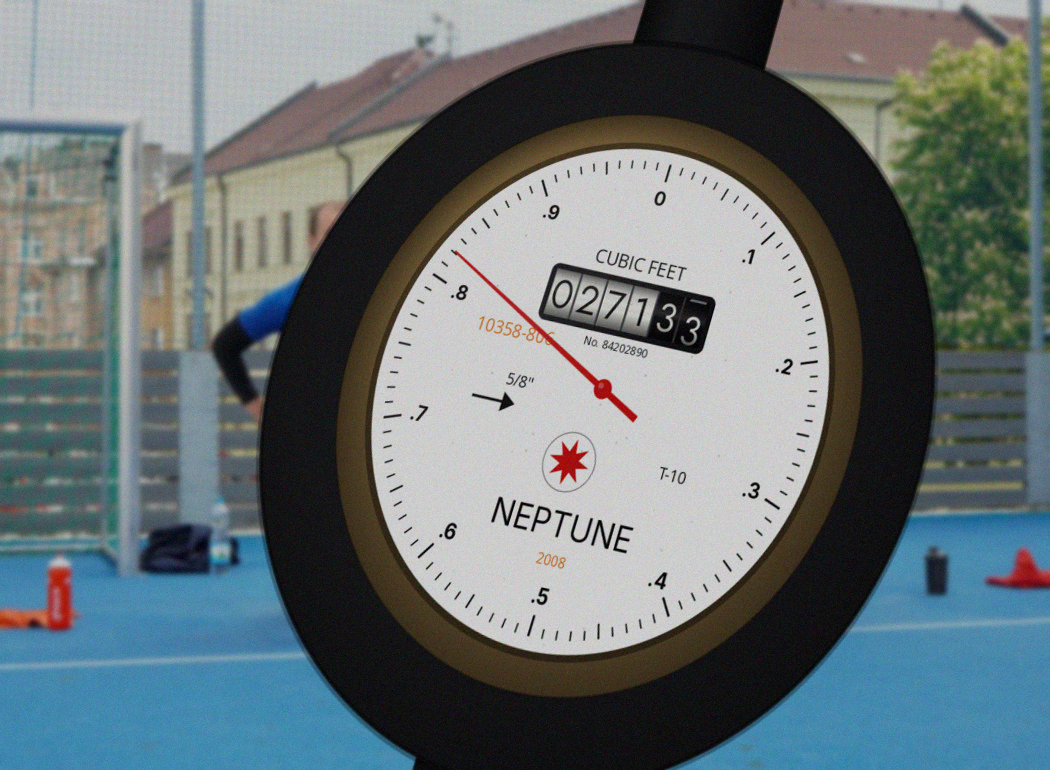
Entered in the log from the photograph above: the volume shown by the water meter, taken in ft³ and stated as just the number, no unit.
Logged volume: 27132.82
